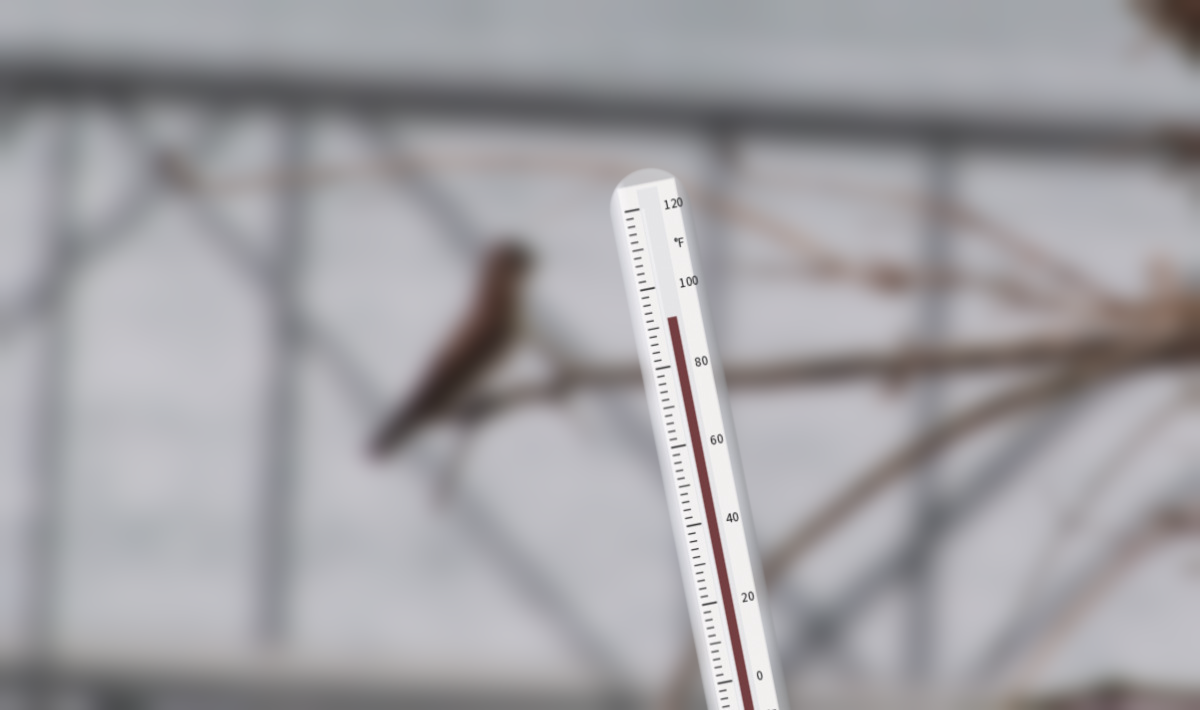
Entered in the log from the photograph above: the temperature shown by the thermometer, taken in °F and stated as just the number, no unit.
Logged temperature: 92
